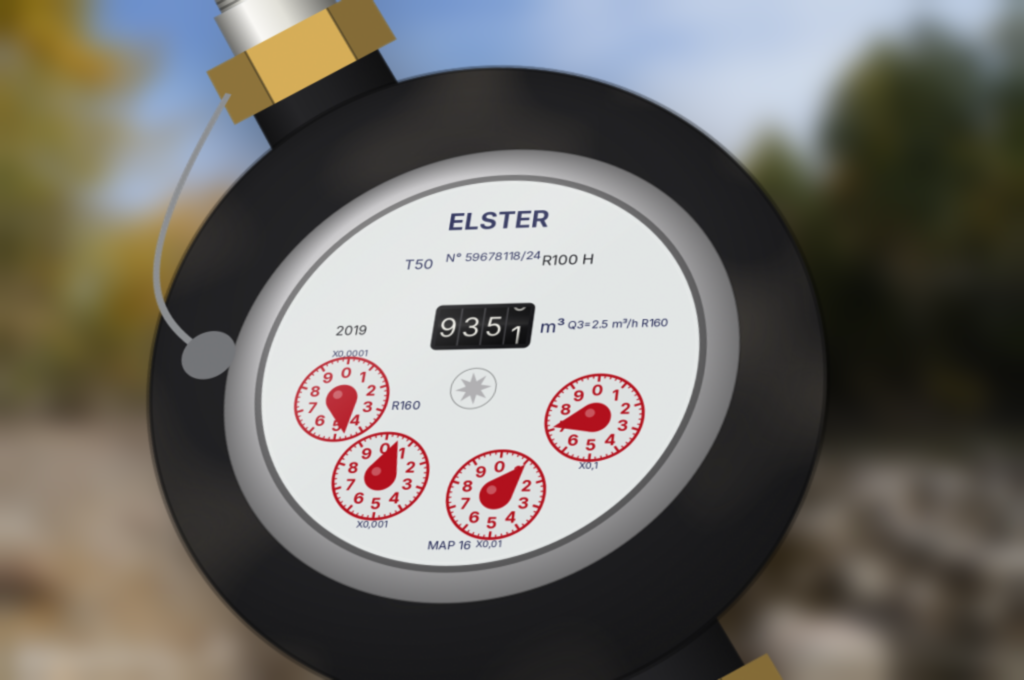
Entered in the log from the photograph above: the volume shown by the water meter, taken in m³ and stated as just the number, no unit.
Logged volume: 9350.7104
